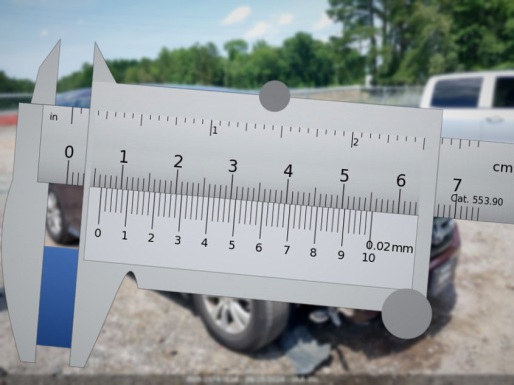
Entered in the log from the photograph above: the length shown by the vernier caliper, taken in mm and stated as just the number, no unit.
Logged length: 6.4
